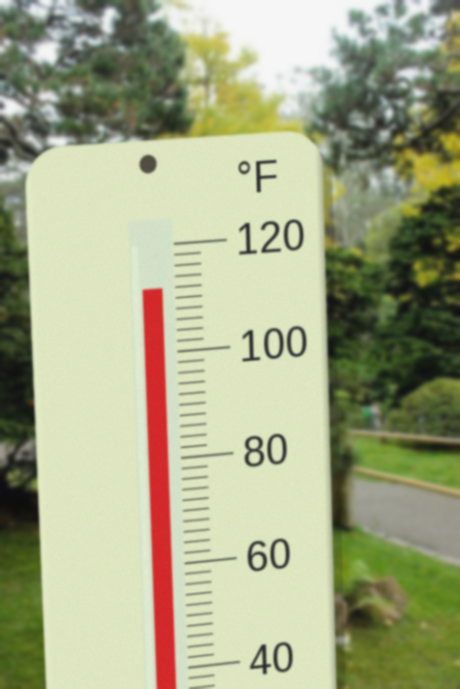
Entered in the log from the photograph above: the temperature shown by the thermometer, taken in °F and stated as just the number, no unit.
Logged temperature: 112
